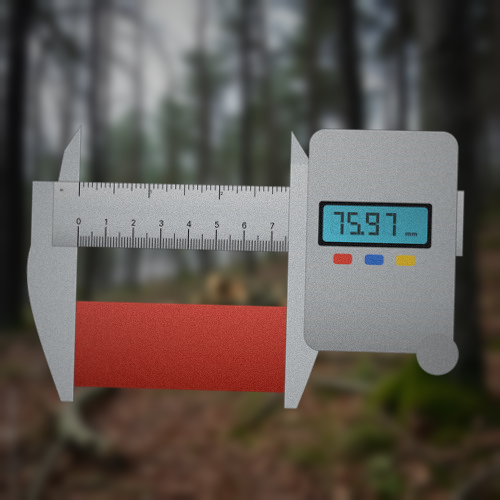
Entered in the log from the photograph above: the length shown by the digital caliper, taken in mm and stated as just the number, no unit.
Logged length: 75.97
